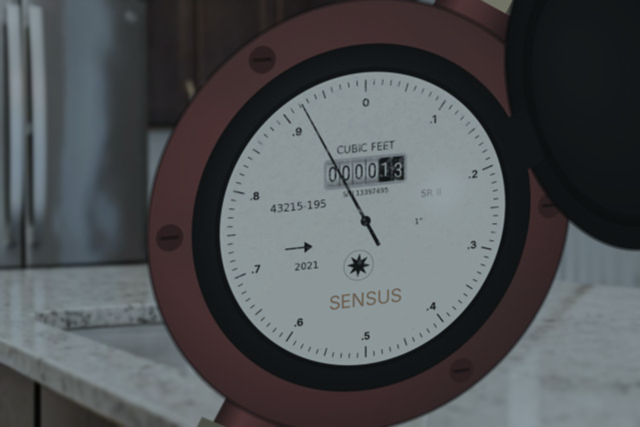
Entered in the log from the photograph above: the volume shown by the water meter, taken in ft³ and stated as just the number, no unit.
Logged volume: 12.92
